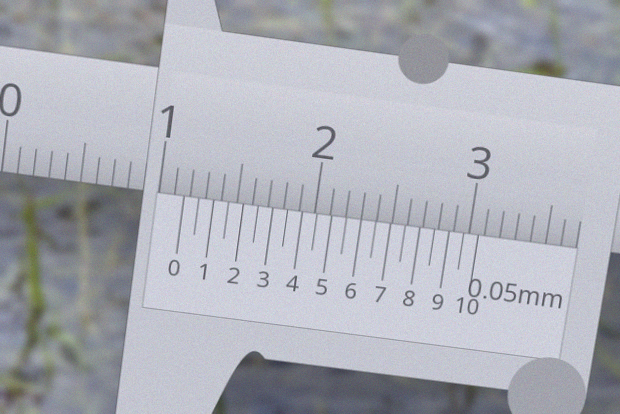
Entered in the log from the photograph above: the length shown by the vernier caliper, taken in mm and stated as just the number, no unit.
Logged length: 11.6
